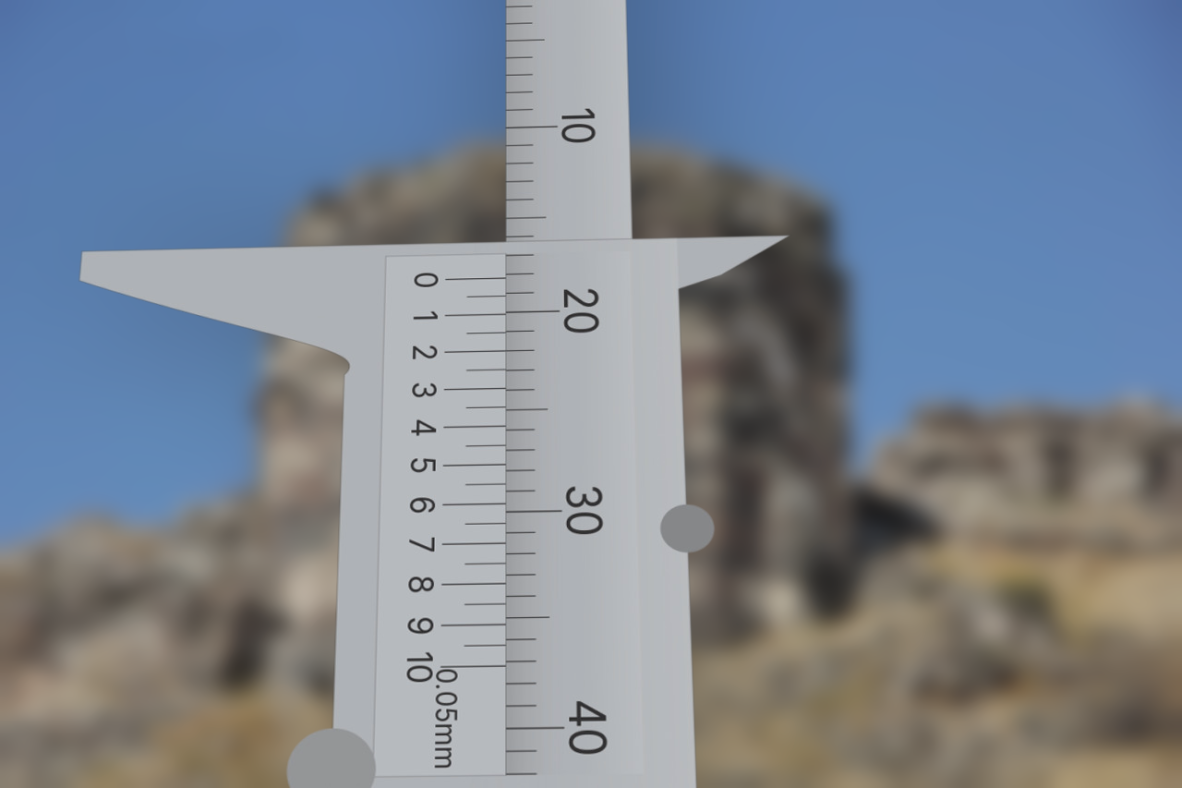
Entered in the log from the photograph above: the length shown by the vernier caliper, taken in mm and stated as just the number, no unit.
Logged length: 18.2
